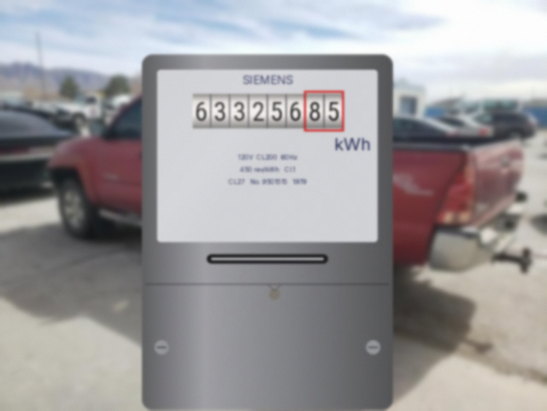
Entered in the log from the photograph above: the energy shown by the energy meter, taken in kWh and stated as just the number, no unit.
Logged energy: 633256.85
